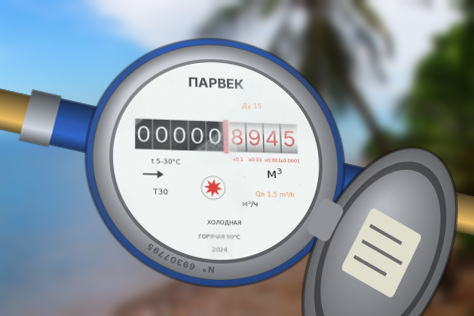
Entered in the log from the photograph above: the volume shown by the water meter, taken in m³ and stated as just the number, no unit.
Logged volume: 0.8945
